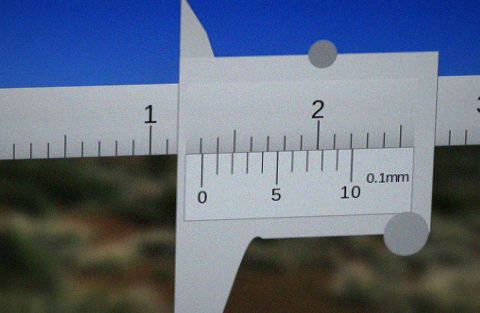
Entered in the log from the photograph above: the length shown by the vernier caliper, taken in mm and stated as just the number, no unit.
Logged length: 13.1
